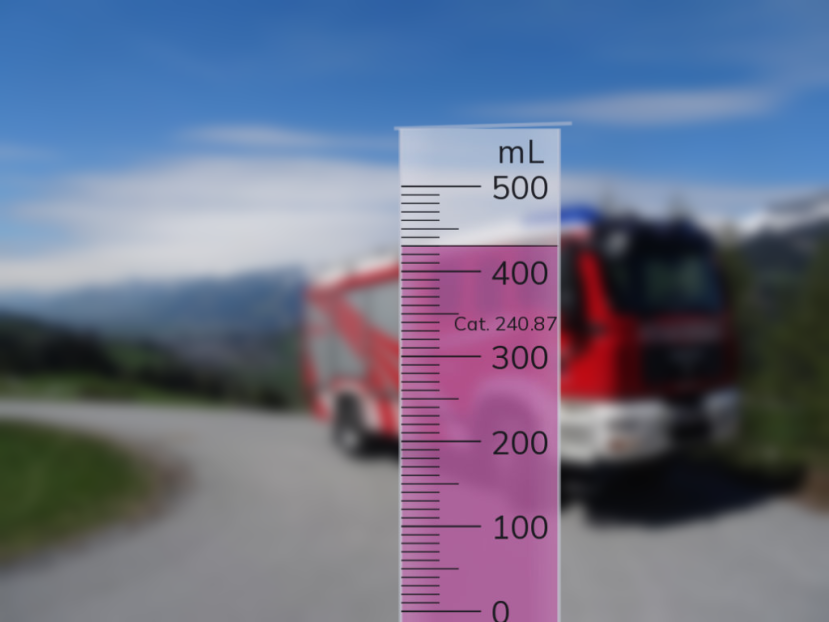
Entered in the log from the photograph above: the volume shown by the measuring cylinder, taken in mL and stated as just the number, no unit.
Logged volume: 430
